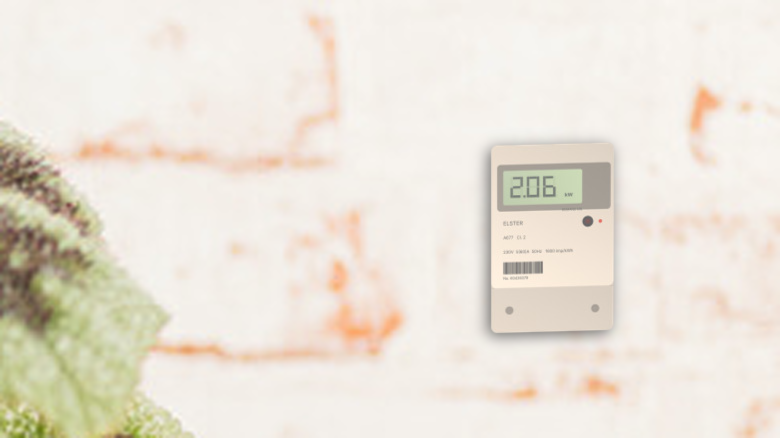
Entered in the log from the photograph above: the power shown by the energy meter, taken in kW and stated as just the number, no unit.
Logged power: 2.06
